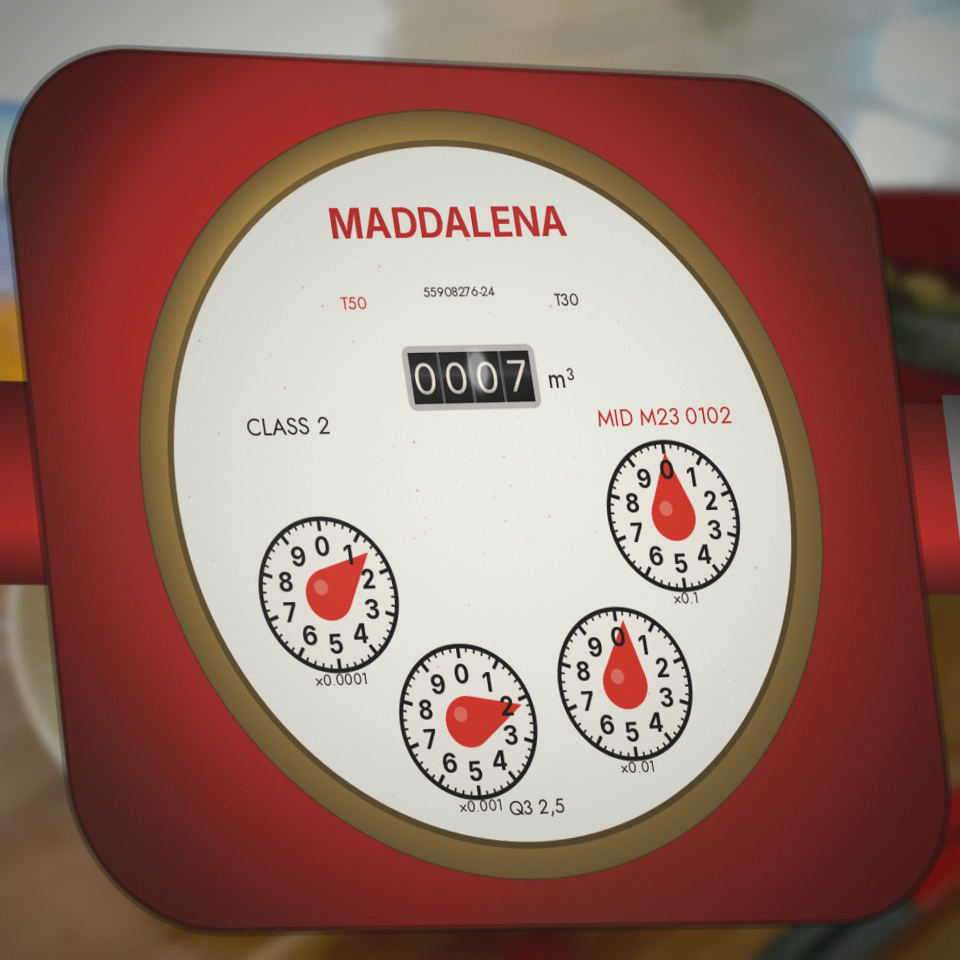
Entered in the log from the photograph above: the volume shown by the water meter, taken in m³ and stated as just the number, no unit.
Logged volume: 7.0021
